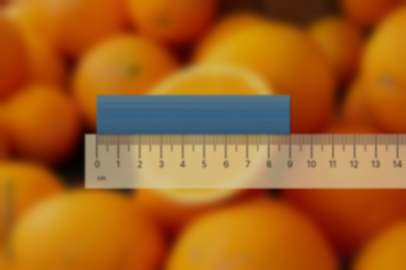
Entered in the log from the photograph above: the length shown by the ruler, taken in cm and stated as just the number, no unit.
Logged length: 9
